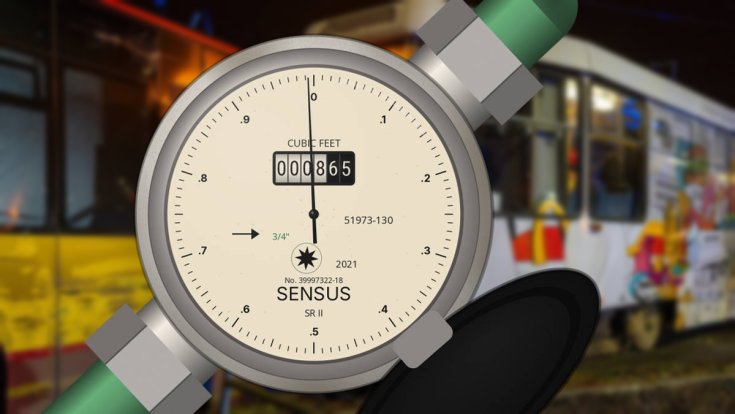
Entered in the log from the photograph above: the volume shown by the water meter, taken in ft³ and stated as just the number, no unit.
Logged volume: 864.99
